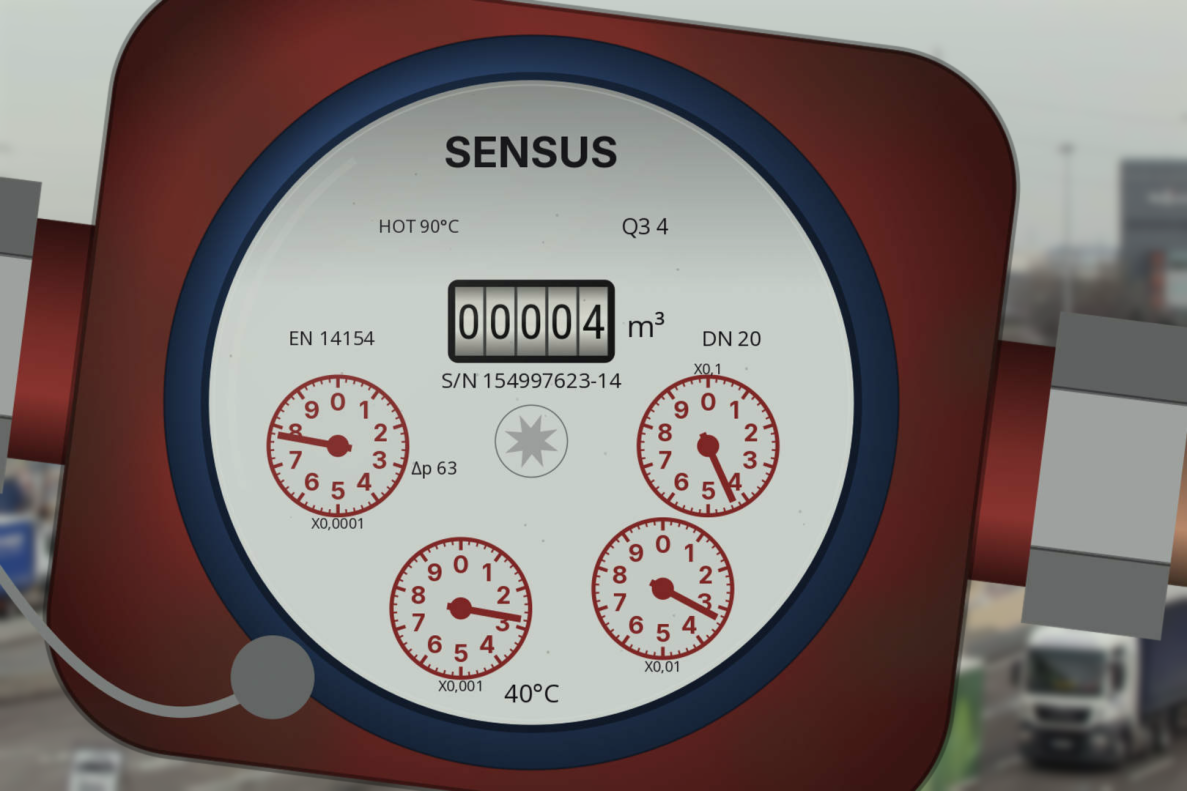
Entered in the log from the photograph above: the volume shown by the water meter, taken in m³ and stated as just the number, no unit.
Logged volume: 4.4327
